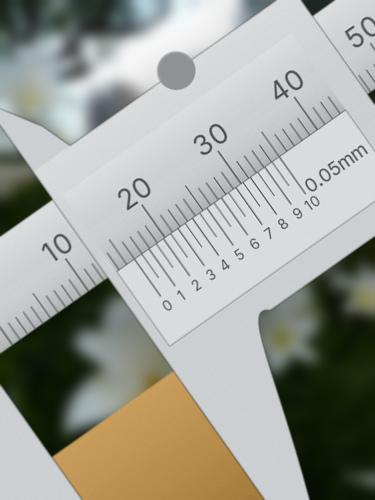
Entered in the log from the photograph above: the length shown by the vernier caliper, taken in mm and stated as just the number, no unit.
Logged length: 16.0
